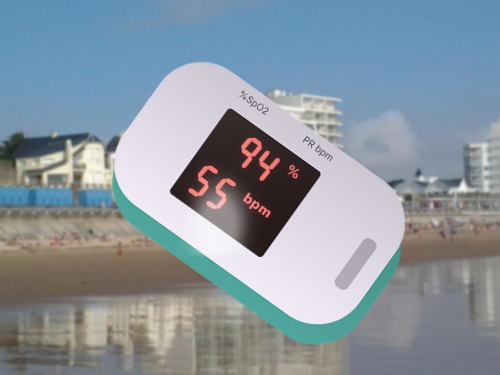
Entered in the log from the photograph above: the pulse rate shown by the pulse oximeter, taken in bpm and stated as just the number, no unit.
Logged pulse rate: 55
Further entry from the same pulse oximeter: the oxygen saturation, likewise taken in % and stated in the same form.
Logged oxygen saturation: 94
